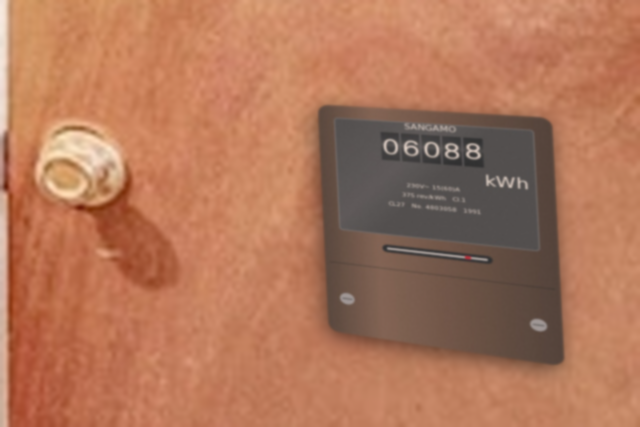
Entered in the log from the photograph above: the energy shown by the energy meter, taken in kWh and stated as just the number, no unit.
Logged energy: 6088
